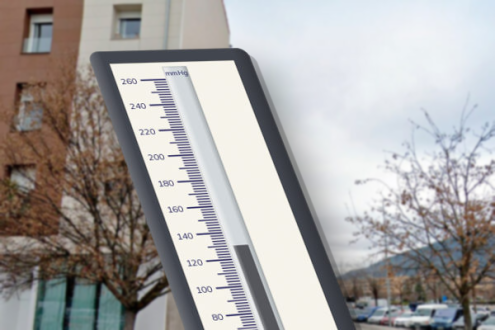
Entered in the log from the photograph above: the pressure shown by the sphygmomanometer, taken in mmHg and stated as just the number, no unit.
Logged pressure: 130
